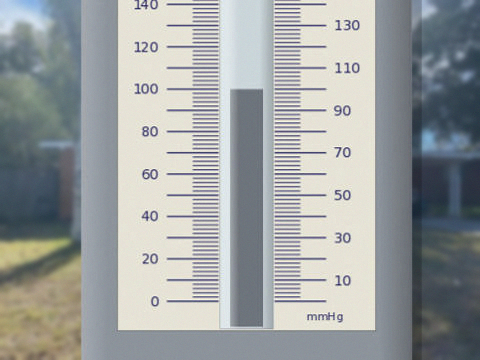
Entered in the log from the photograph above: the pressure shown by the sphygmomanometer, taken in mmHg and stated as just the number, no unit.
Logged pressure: 100
